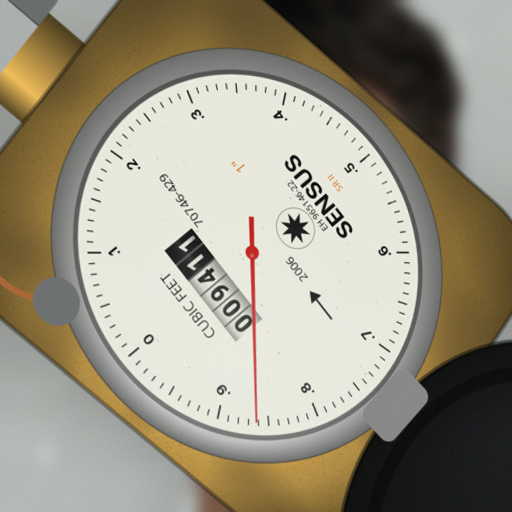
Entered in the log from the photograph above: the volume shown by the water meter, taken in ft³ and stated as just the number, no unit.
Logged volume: 9410.86
